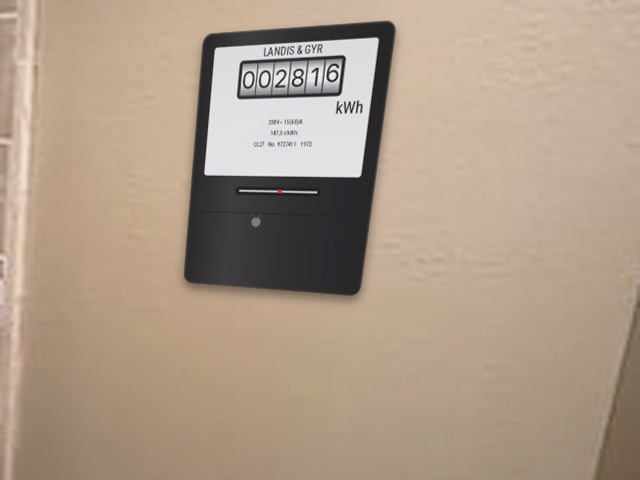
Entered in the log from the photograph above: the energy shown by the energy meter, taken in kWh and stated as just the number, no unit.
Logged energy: 2816
